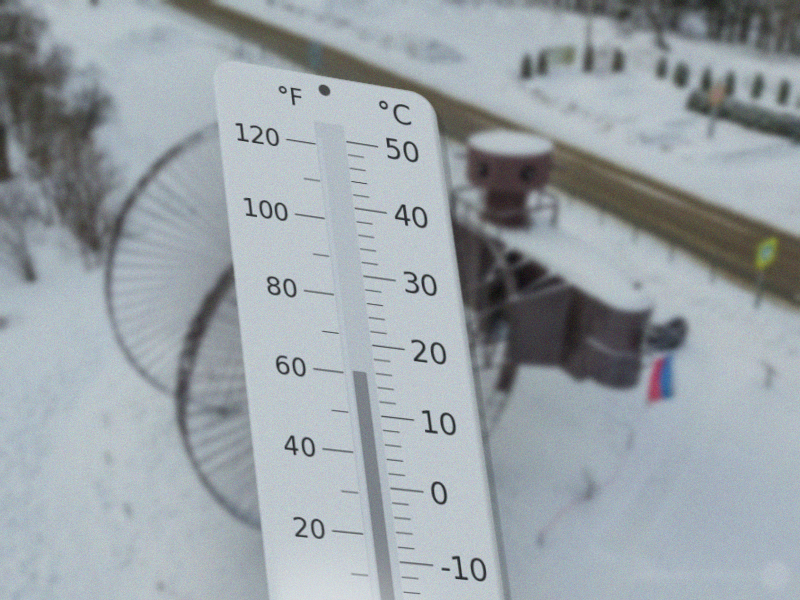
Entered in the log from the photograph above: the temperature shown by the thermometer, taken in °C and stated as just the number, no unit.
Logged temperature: 16
